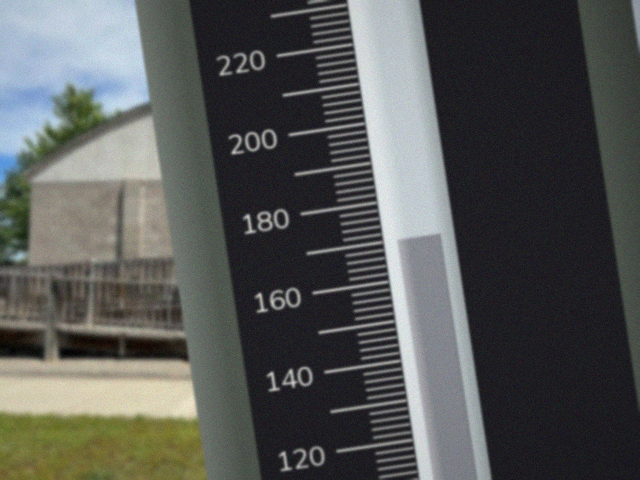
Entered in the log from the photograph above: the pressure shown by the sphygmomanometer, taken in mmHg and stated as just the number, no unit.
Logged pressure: 170
